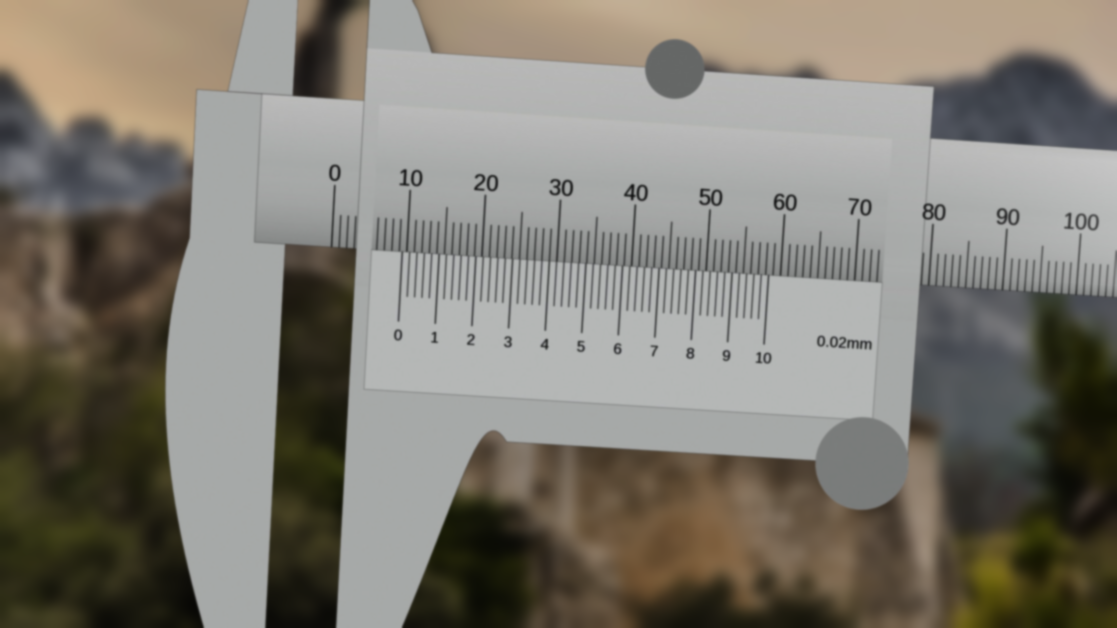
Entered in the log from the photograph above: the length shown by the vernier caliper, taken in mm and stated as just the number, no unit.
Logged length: 9.4
